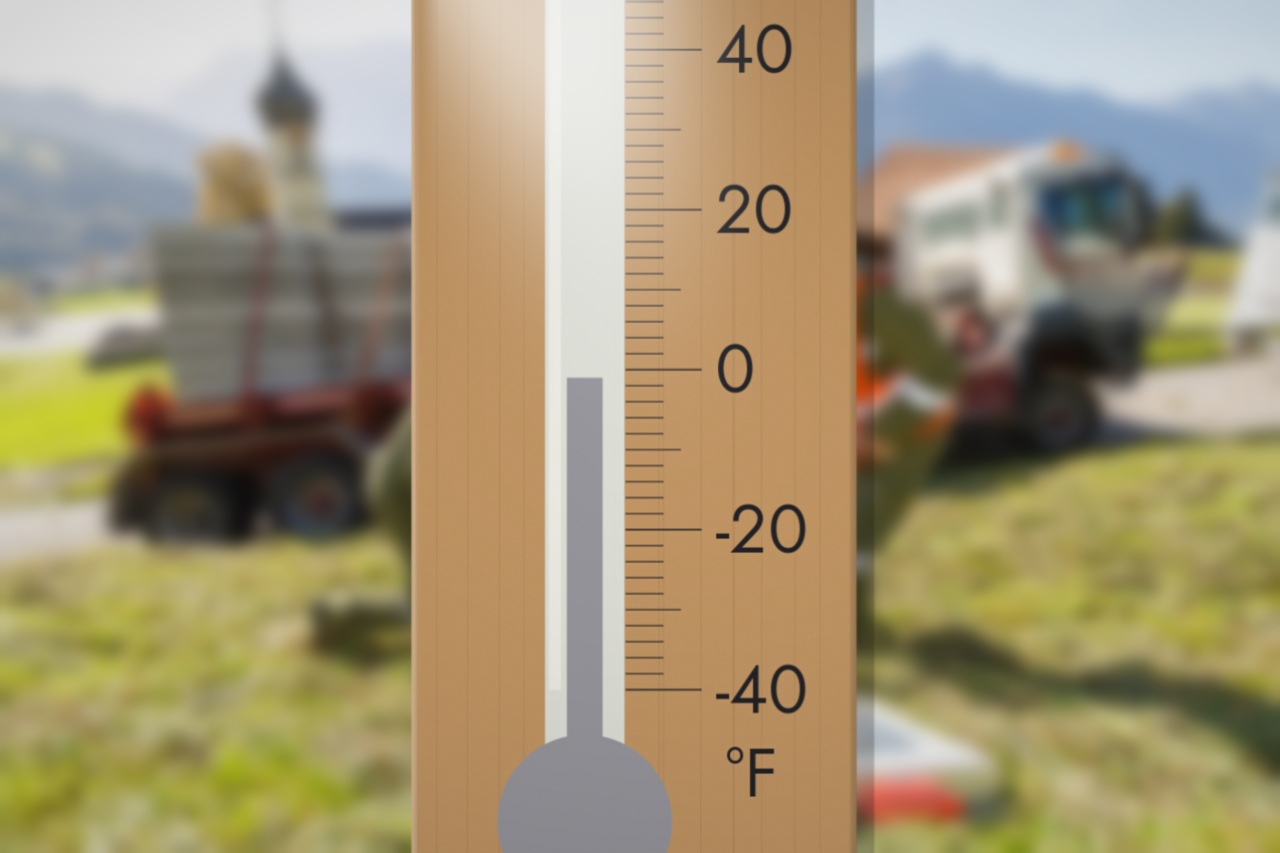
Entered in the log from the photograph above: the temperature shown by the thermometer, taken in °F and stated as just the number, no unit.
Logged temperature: -1
